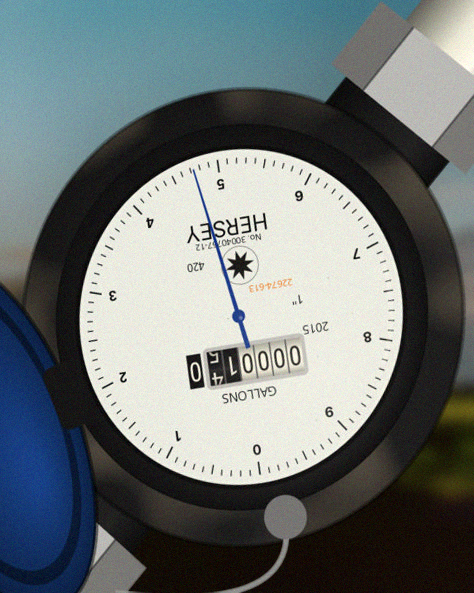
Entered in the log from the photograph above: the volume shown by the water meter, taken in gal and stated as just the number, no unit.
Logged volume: 144.7
